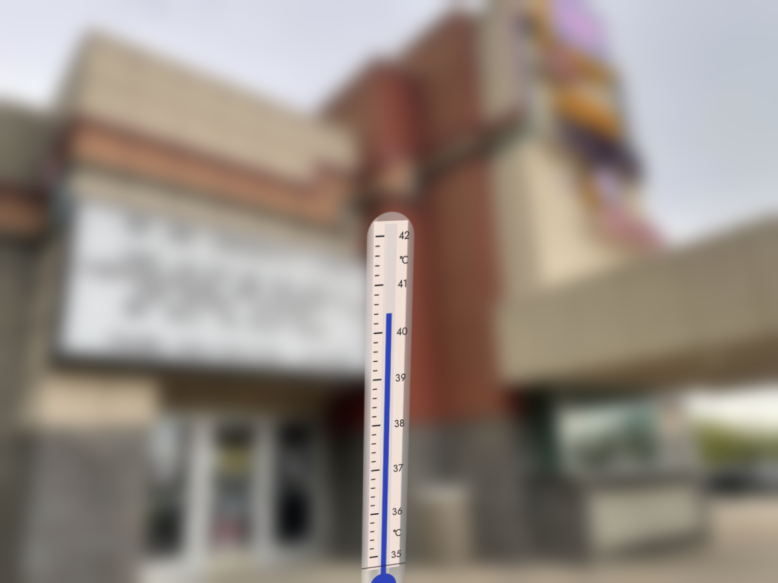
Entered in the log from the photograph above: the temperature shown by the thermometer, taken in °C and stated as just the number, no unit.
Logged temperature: 40.4
